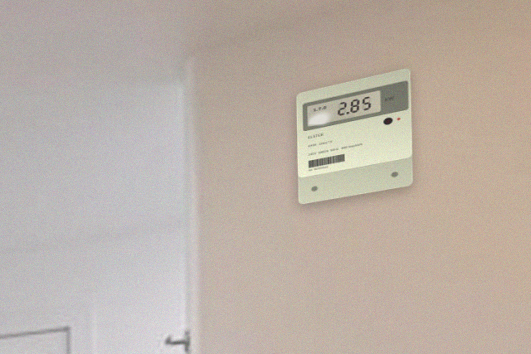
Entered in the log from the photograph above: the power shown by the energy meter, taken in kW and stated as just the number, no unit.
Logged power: 2.85
